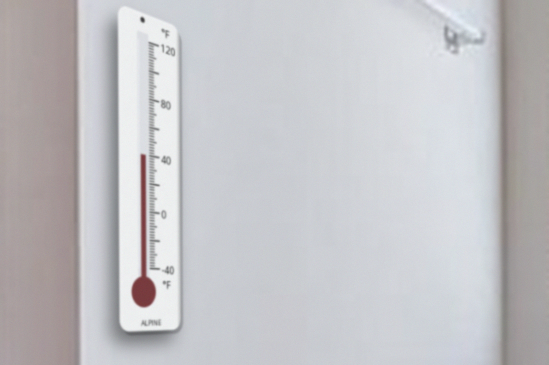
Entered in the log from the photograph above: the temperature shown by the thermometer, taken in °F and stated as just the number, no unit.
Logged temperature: 40
